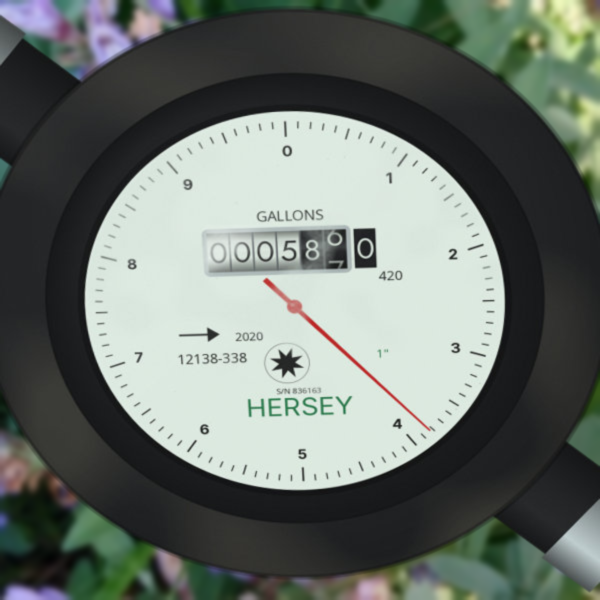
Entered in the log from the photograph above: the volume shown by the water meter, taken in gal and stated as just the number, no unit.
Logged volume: 5863.8
